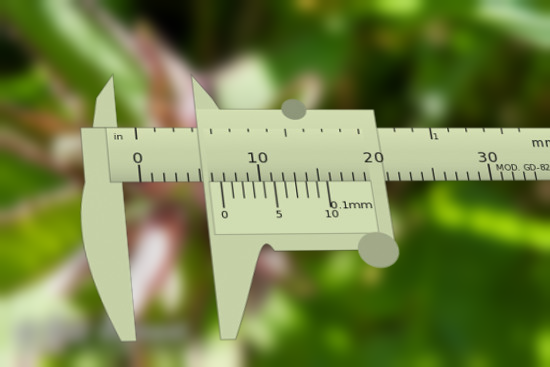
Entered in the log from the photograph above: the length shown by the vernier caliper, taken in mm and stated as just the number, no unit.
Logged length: 6.7
